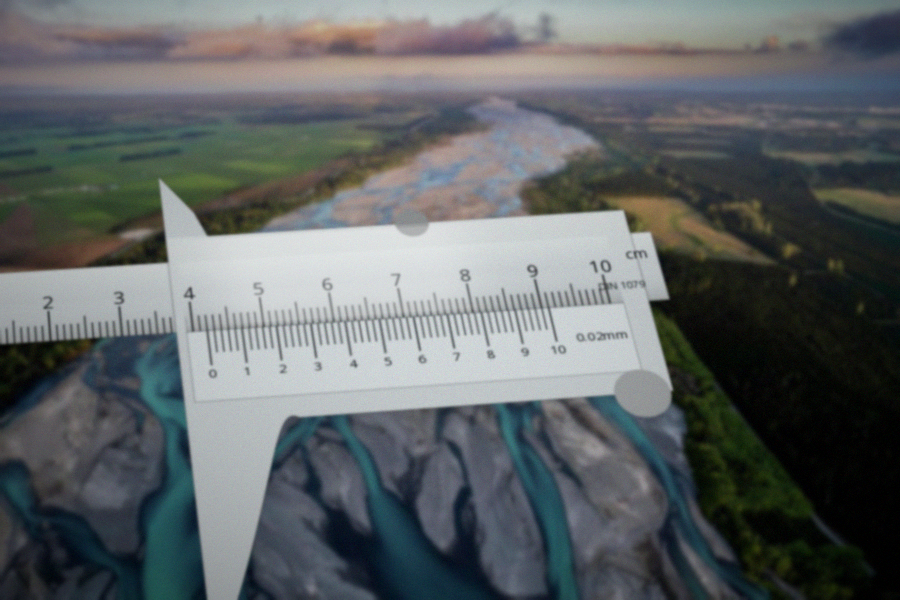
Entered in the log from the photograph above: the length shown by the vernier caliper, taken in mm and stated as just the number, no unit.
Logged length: 42.0
